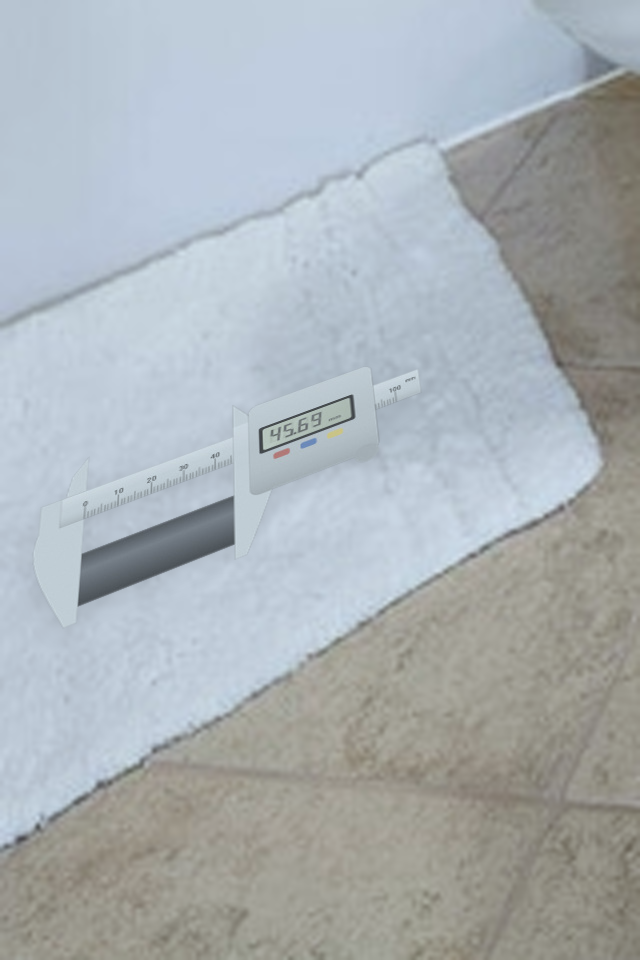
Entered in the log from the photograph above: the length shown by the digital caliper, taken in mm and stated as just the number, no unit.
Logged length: 45.69
